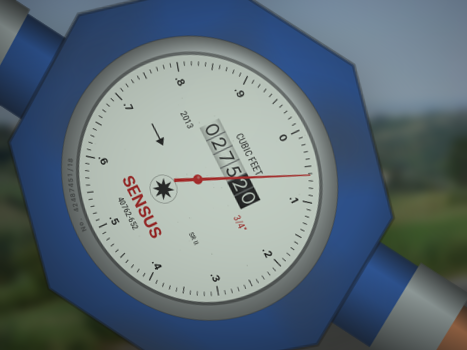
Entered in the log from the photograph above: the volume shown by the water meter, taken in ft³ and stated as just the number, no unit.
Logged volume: 27520.06
